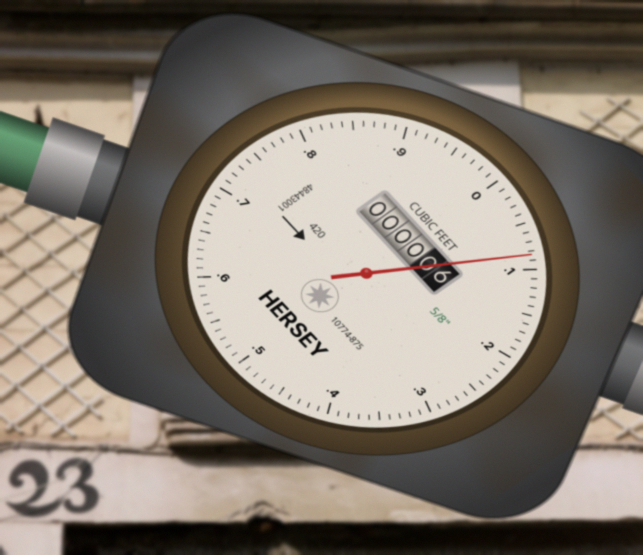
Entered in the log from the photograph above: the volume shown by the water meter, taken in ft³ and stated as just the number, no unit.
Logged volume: 6.08
